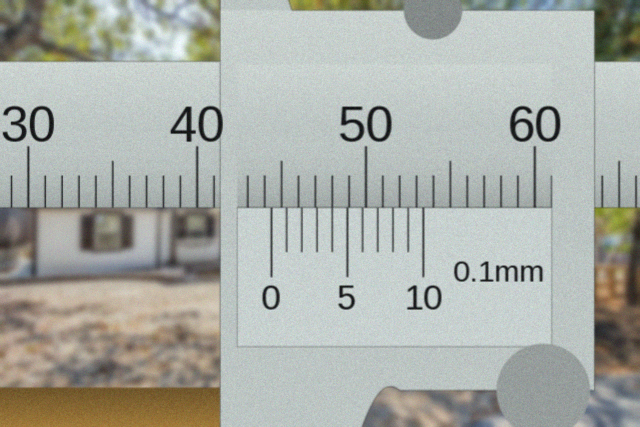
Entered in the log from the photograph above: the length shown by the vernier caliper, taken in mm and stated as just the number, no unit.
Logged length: 44.4
